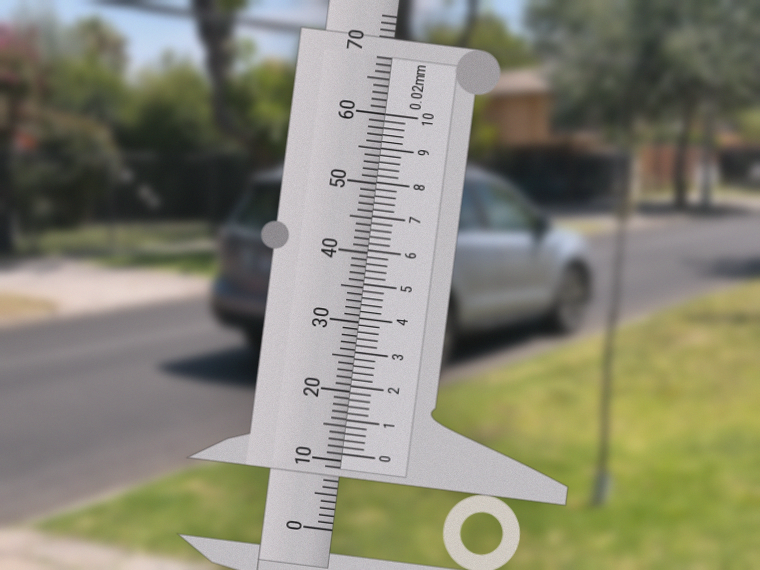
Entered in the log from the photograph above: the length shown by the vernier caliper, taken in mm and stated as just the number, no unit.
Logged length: 11.0
